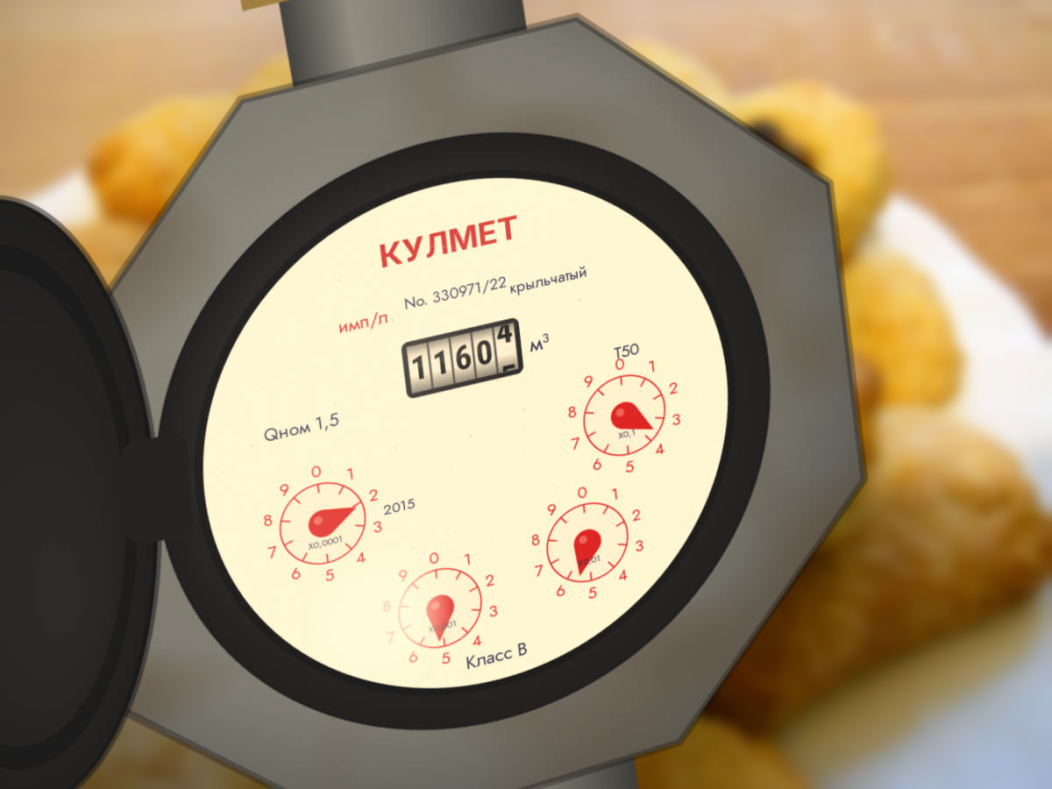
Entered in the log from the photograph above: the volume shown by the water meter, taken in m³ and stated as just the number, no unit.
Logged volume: 11604.3552
